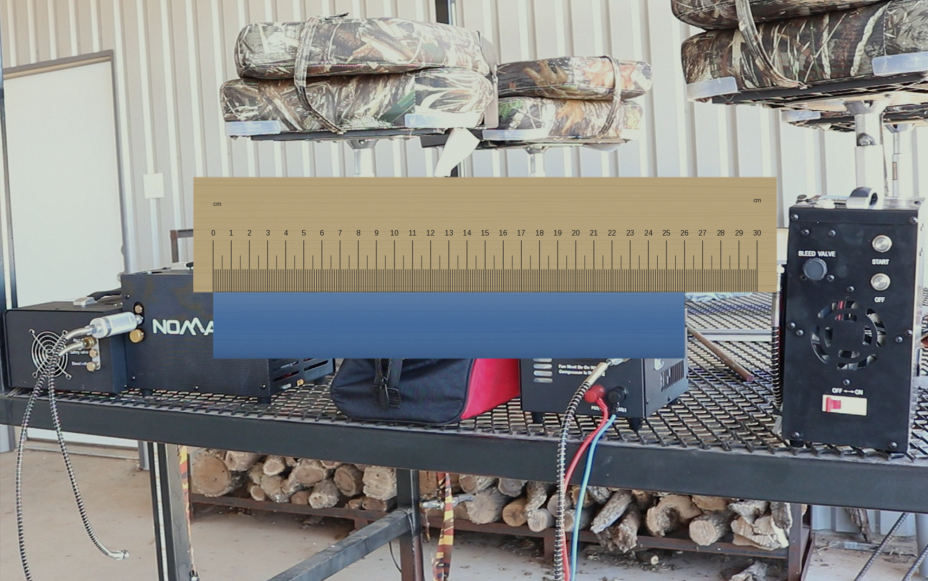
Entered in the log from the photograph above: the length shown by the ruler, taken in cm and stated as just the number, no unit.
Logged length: 26
